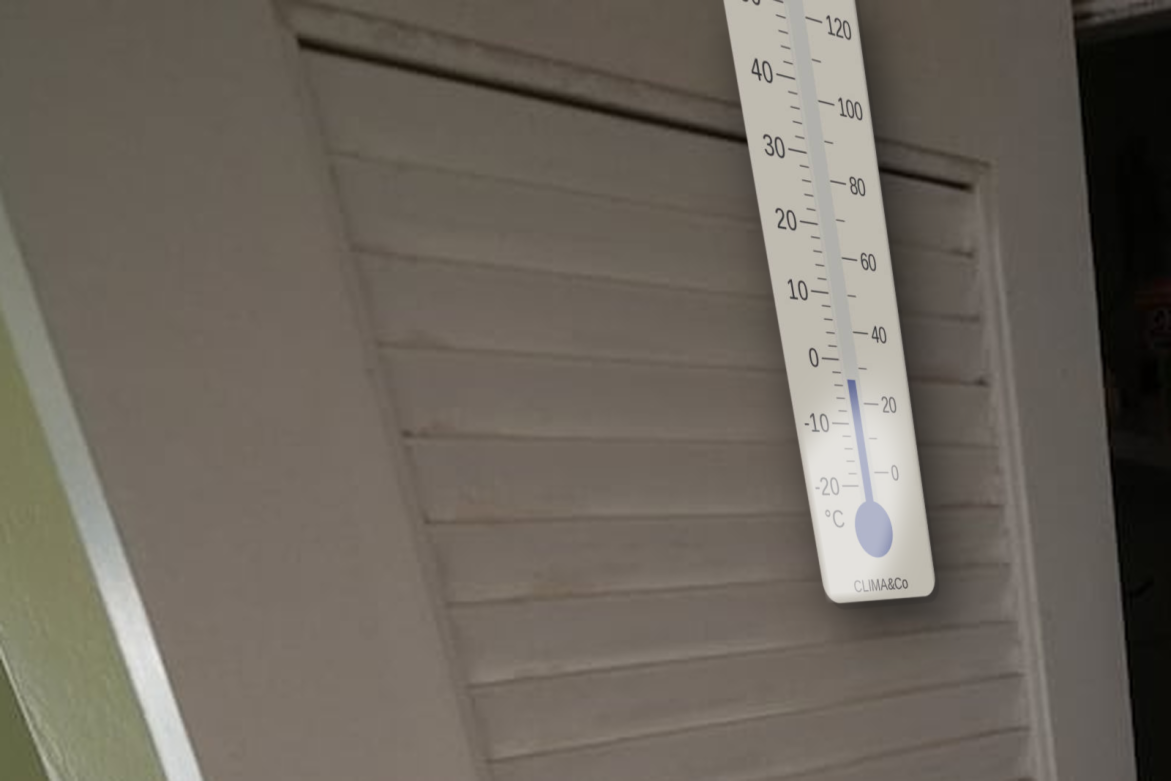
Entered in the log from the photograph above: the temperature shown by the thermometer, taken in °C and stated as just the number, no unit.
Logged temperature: -3
